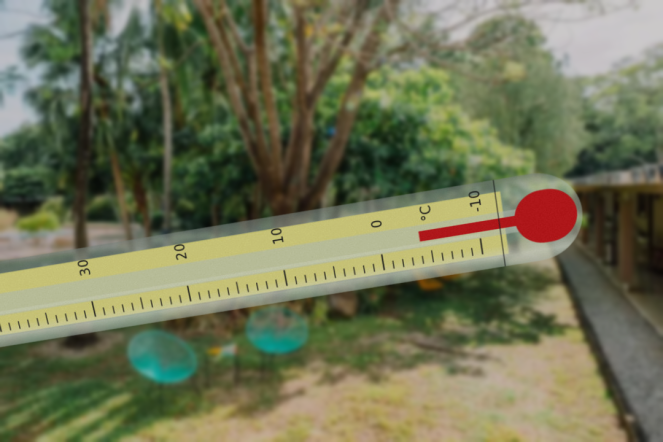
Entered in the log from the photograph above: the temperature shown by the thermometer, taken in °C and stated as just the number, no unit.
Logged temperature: -4
